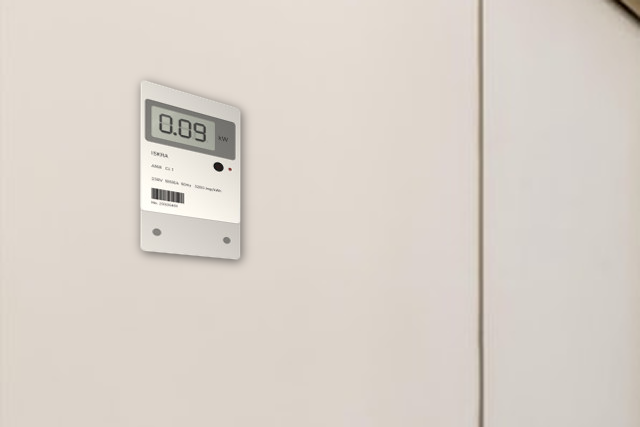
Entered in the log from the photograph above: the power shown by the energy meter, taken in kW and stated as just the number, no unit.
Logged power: 0.09
